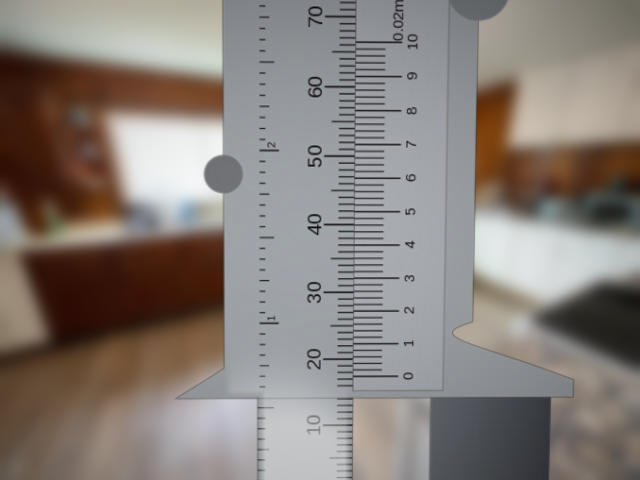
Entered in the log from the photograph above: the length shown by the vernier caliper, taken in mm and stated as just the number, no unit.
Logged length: 17.4
